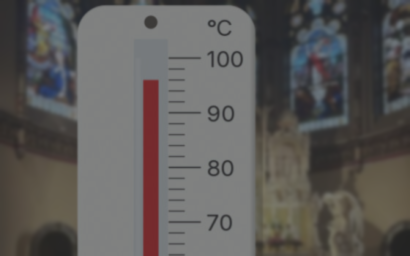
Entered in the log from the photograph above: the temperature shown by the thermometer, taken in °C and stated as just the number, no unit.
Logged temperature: 96
